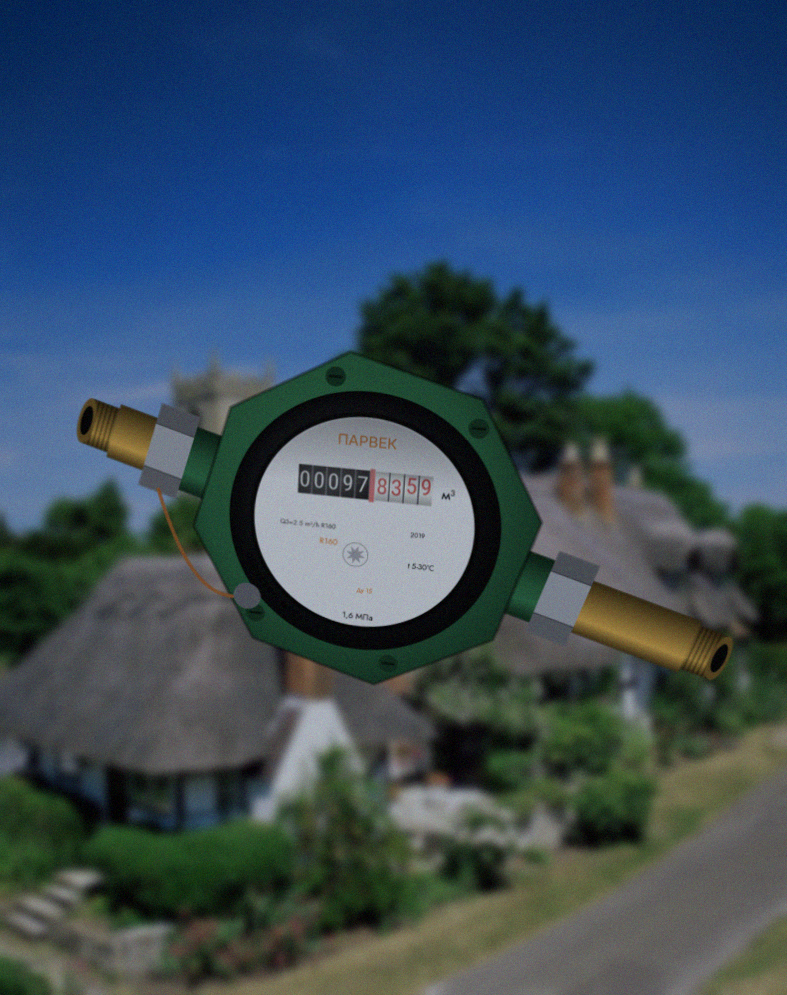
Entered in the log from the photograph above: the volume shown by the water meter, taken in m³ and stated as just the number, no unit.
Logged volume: 97.8359
